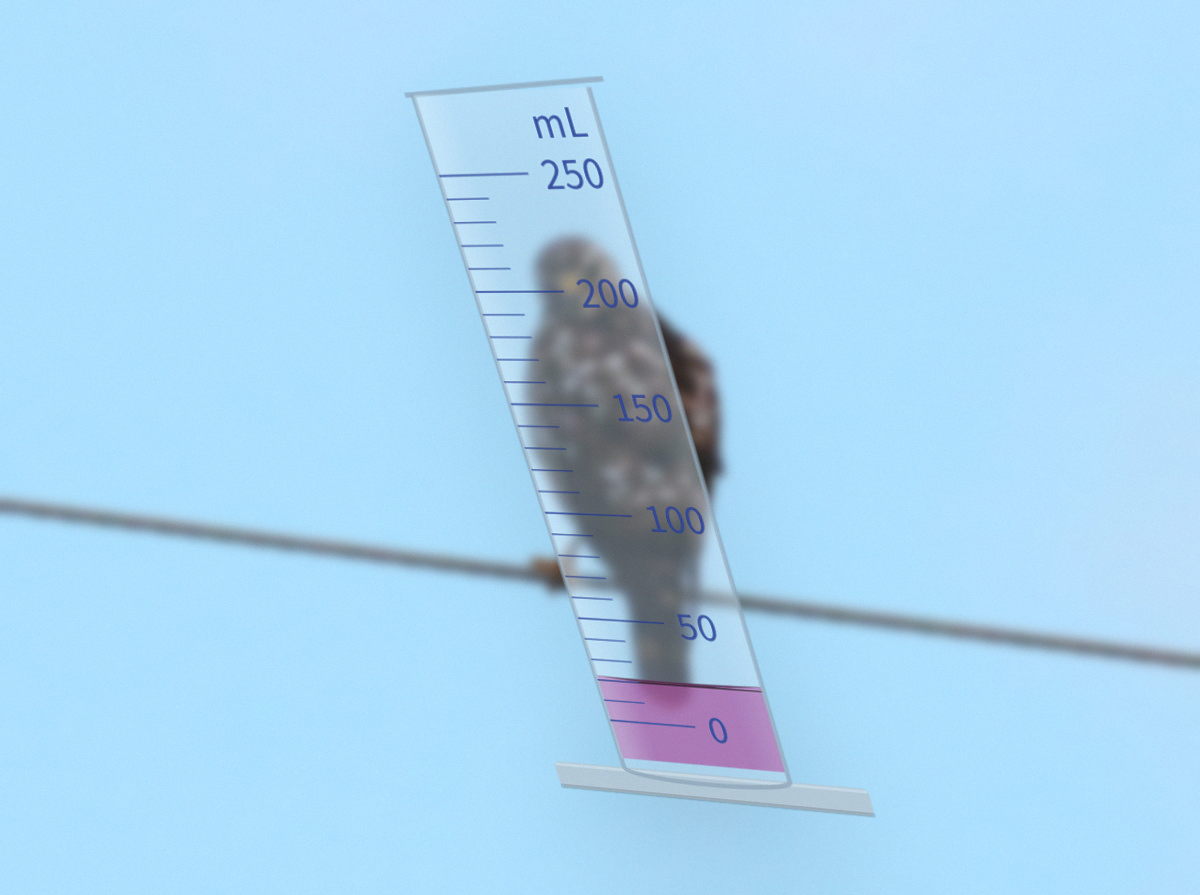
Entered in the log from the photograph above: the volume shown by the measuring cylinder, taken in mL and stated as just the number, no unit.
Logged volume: 20
